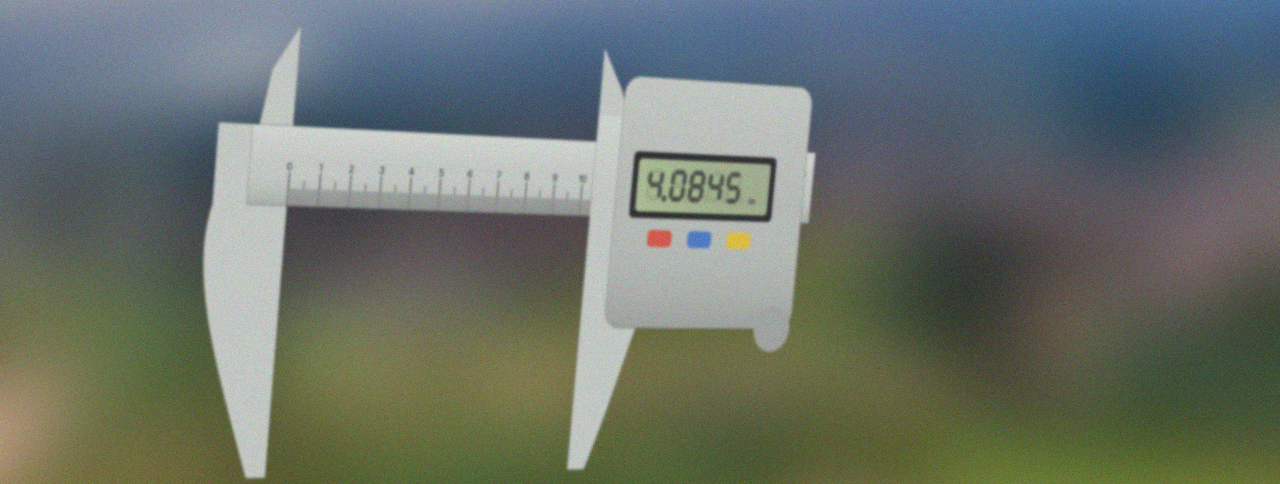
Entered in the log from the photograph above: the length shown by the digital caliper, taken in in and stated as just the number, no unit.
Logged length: 4.0845
